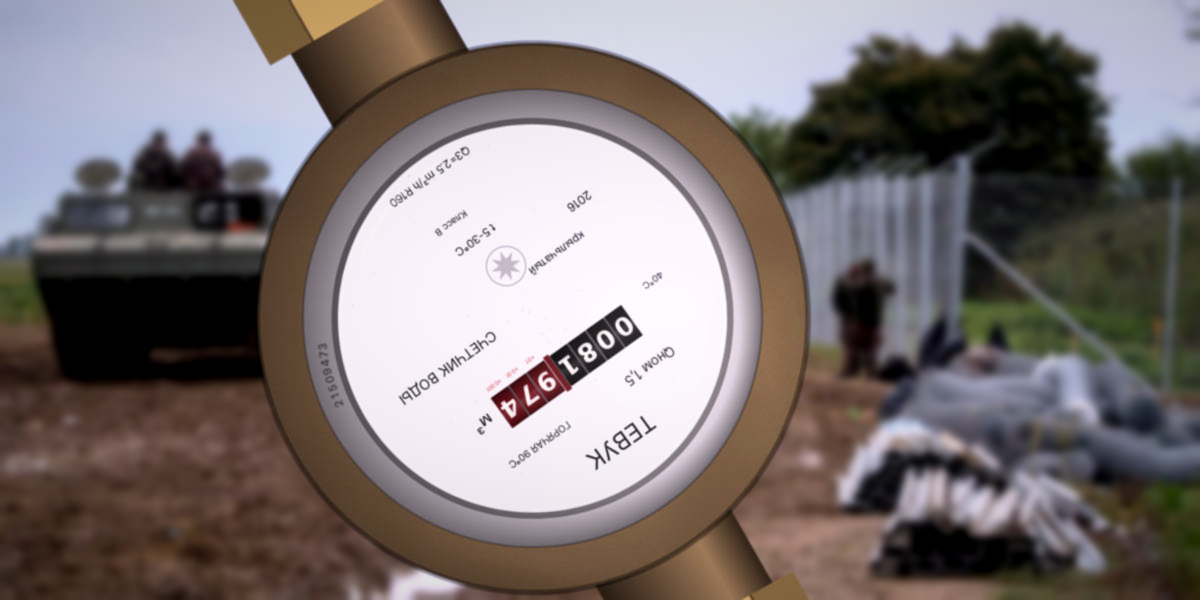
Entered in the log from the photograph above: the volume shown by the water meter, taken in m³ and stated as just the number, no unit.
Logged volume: 81.974
